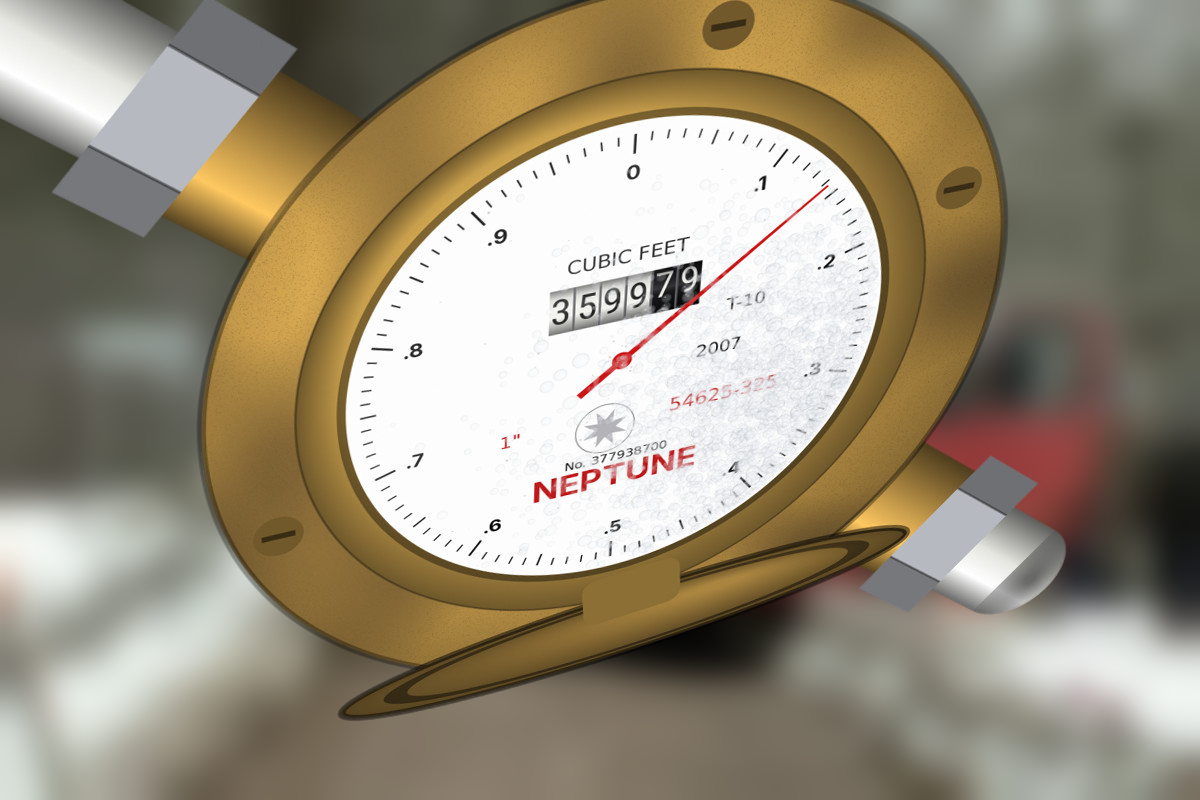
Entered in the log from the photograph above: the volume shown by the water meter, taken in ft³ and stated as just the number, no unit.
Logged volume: 359979.14
